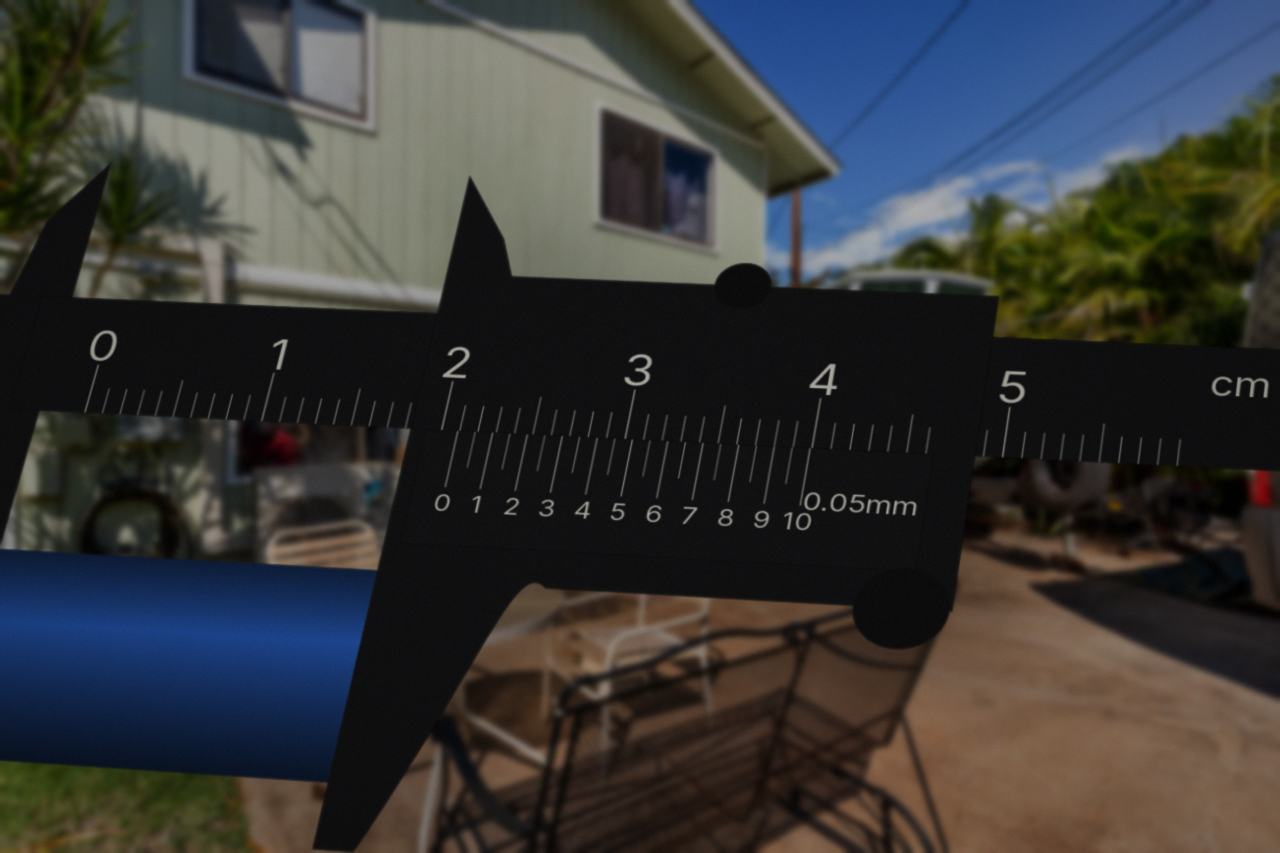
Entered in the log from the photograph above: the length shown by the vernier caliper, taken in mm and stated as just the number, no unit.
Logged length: 20.9
